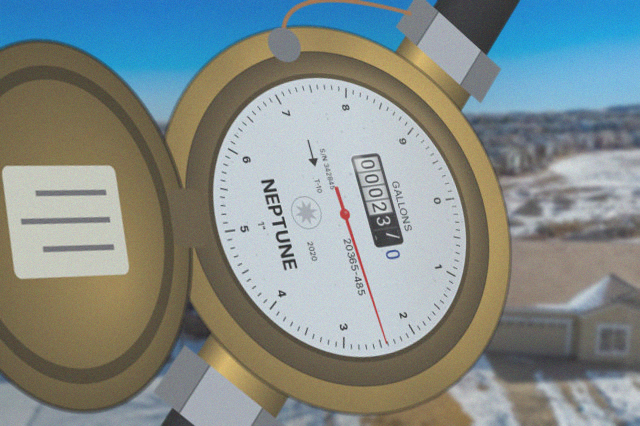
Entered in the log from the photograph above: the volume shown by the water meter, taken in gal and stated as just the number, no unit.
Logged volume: 2372.4
